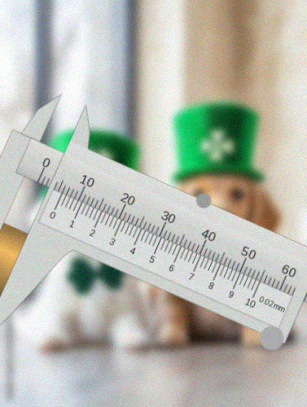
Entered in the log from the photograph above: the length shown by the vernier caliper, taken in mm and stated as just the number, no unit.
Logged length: 6.0
